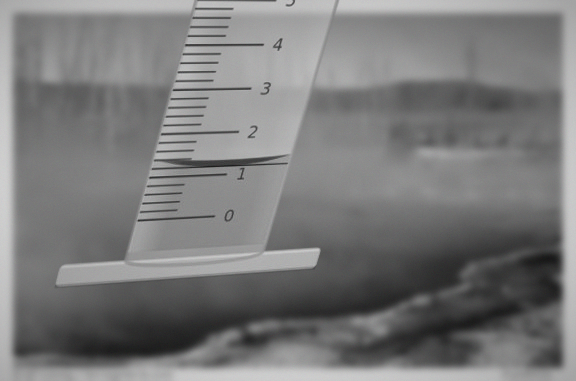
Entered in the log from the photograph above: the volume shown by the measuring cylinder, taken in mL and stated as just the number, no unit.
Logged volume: 1.2
